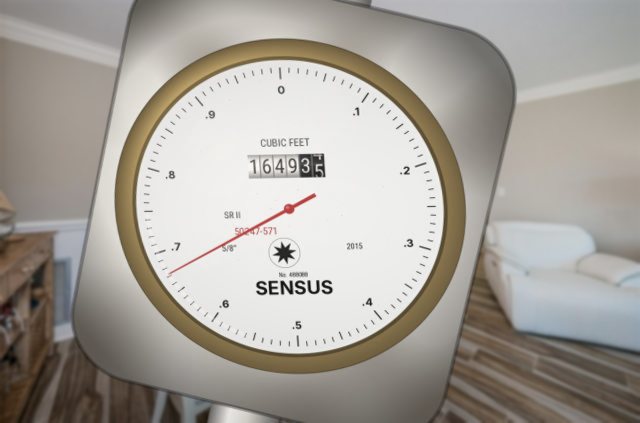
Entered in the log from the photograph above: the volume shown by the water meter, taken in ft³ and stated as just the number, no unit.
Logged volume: 164934.67
